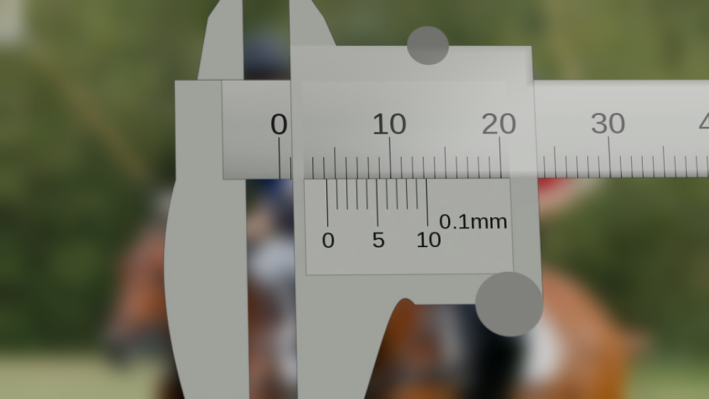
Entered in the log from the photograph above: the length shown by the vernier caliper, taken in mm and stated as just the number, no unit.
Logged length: 4.2
